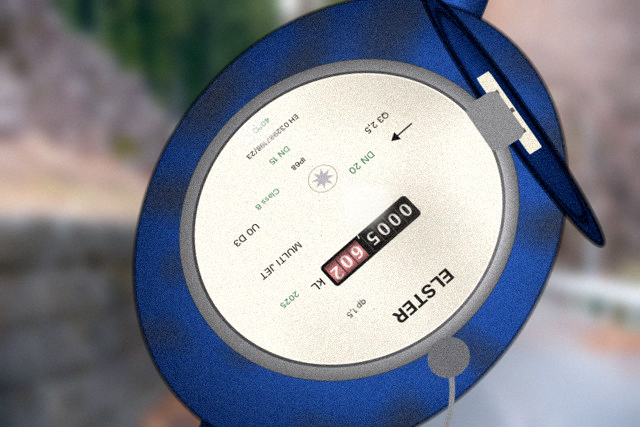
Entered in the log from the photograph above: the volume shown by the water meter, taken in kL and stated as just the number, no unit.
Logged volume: 5.602
